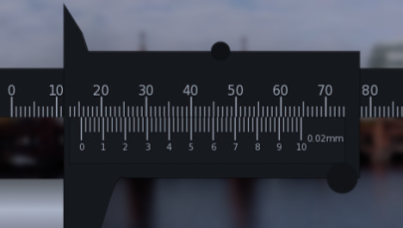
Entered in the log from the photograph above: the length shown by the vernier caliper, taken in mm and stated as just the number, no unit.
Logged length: 15.5
